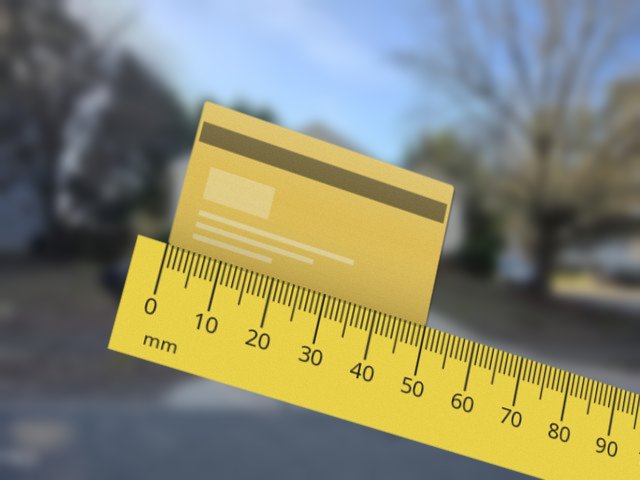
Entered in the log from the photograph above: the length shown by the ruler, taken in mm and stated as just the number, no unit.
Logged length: 50
